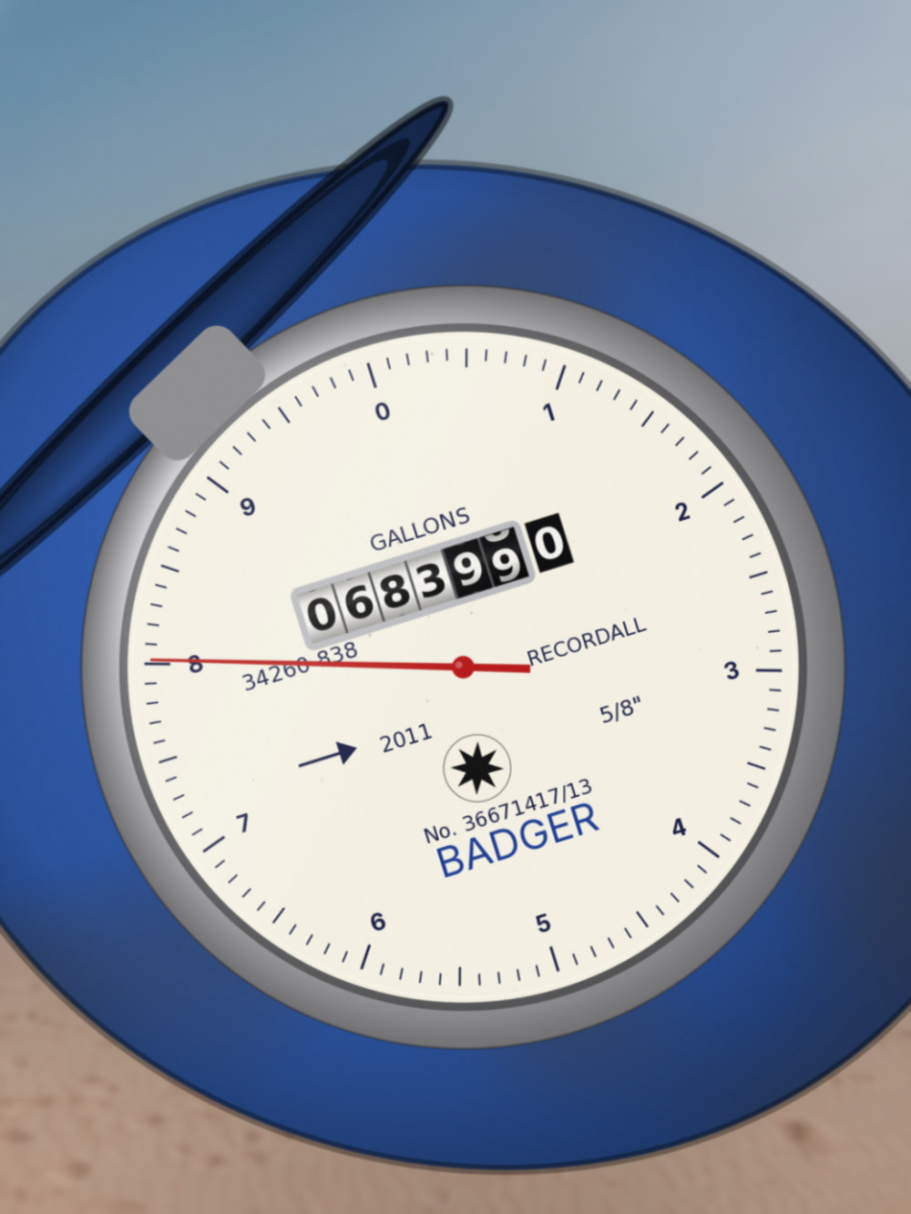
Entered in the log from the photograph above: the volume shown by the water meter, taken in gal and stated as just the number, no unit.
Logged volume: 683988.0
